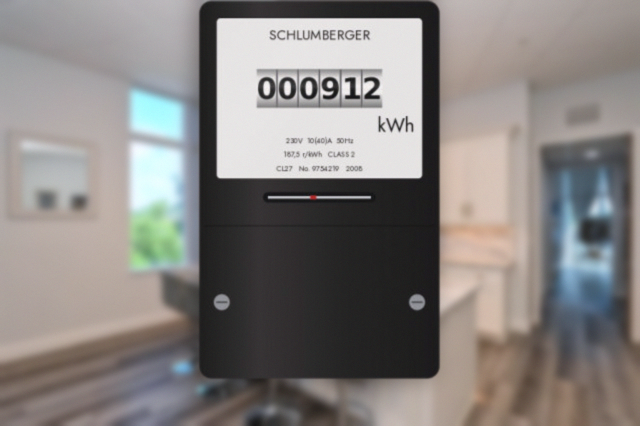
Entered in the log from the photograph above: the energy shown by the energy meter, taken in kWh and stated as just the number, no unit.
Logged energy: 912
